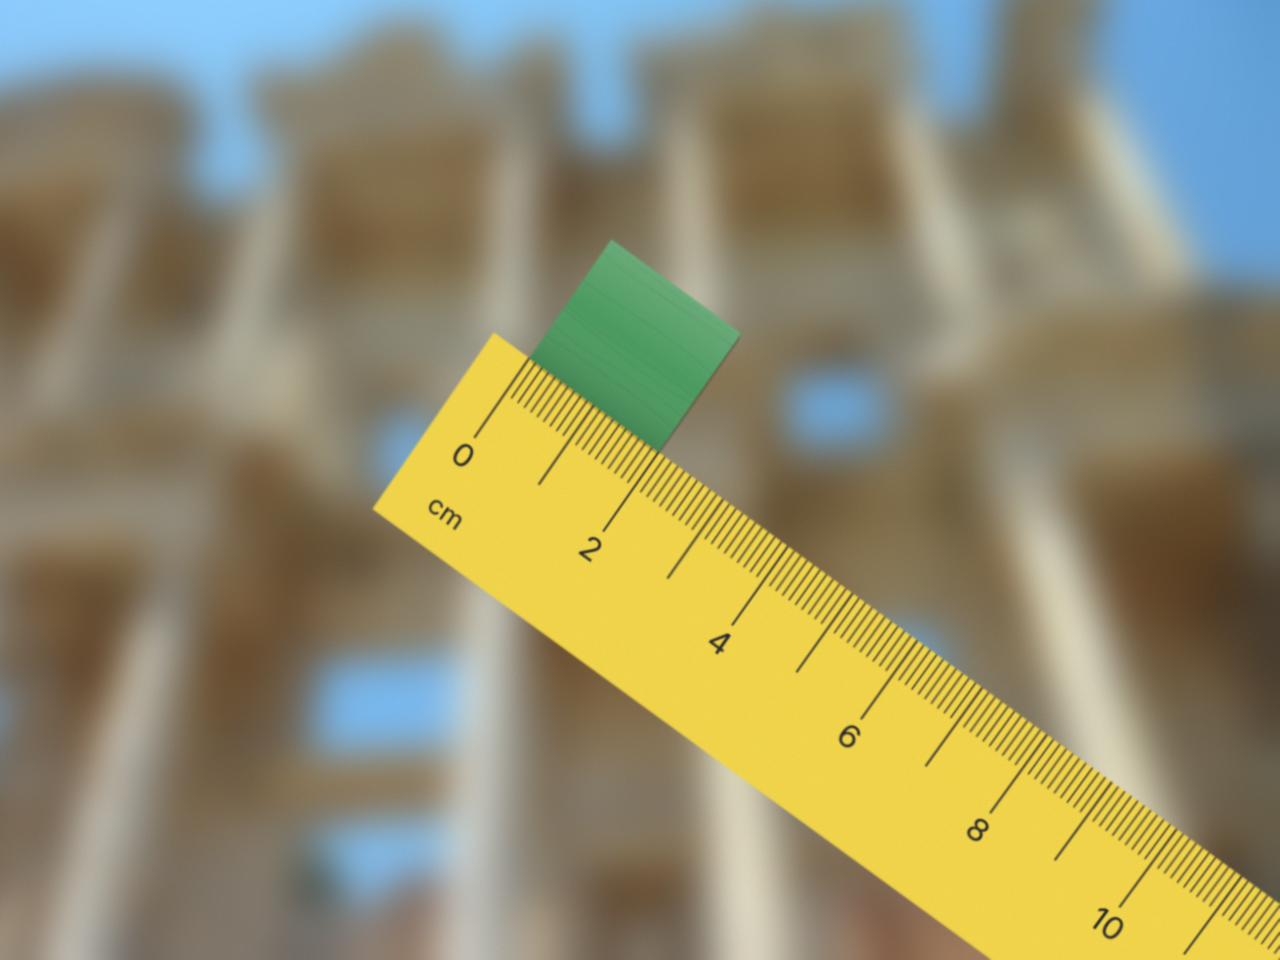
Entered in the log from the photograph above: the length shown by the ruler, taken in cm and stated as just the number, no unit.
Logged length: 2
